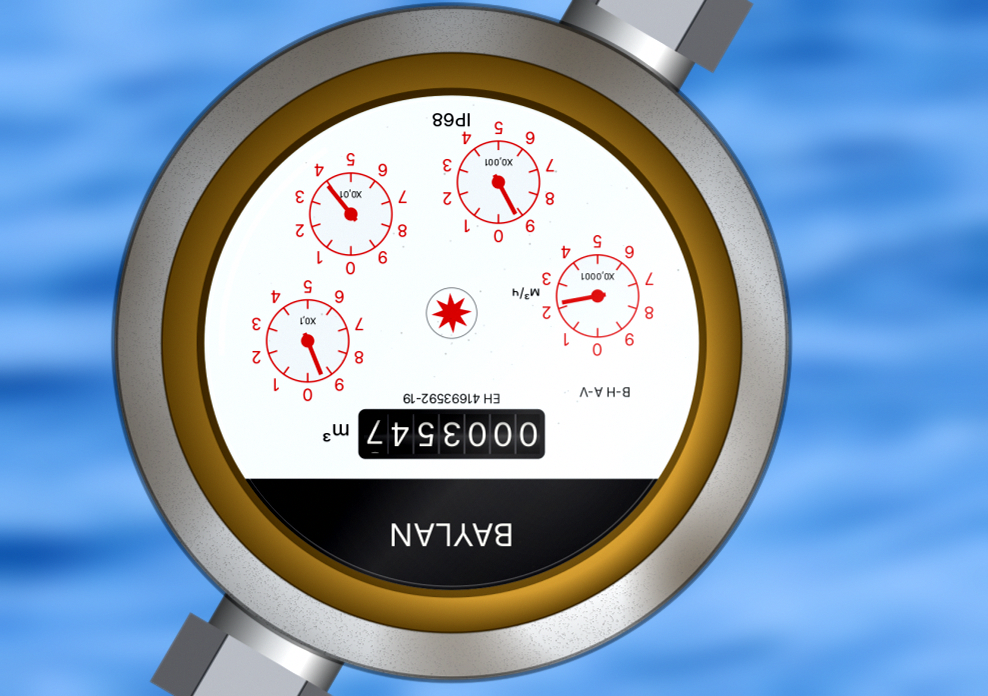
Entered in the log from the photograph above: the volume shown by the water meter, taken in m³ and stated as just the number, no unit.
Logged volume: 3546.9392
